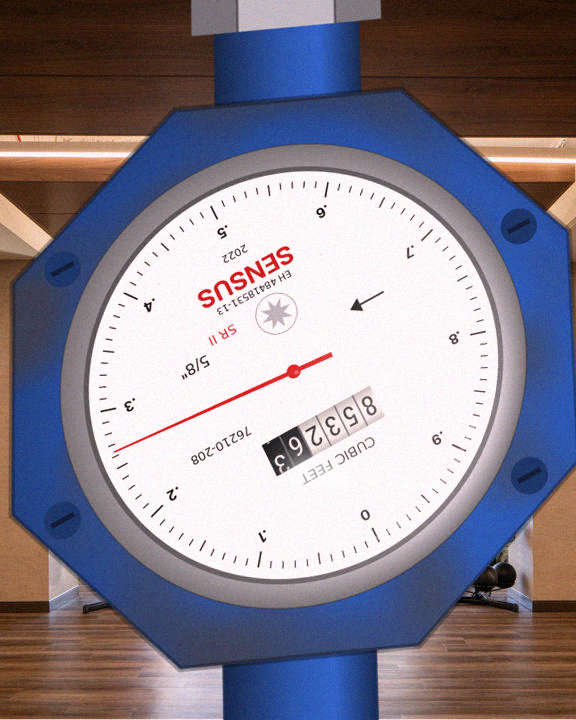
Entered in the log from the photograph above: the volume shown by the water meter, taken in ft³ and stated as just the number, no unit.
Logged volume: 853263.26
